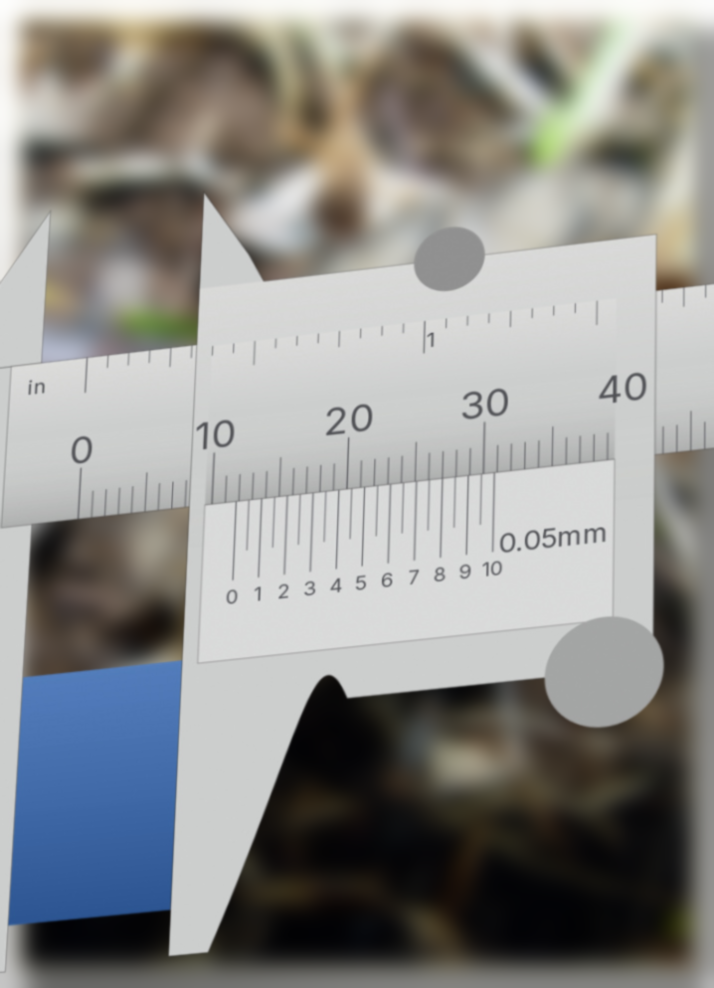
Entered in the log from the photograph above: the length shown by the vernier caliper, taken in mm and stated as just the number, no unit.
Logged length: 11.8
